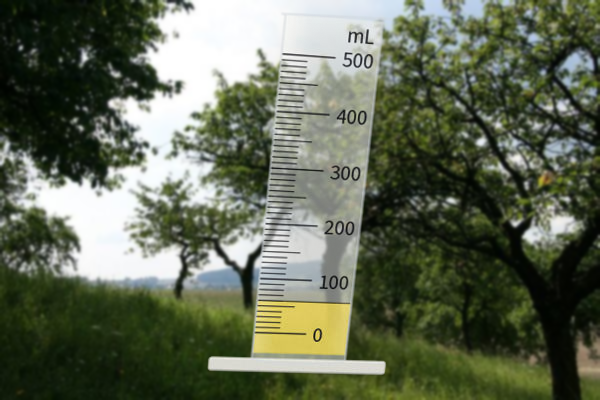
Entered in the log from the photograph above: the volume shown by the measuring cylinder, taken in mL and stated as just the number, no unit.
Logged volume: 60
